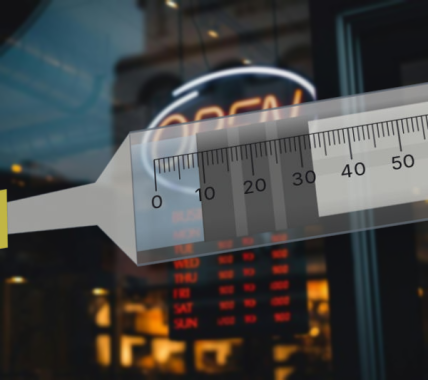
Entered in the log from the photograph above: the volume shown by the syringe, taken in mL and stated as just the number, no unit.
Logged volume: 9
